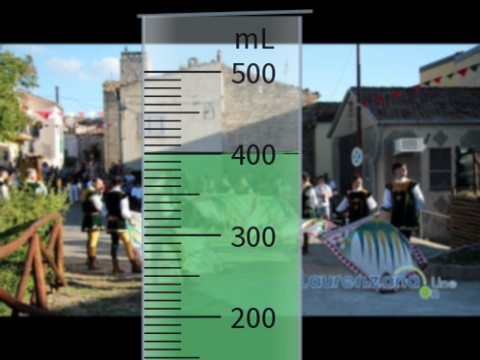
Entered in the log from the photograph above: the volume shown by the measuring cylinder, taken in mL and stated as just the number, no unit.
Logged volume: 400
